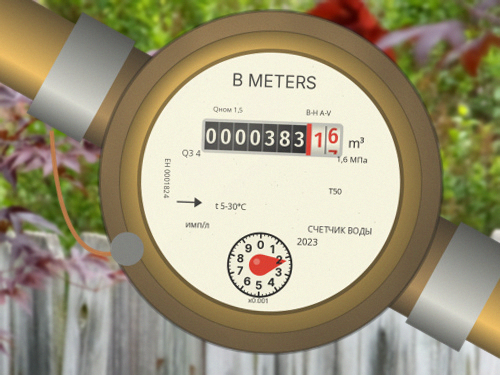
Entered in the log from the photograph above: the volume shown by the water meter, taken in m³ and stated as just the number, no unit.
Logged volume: 383.162
